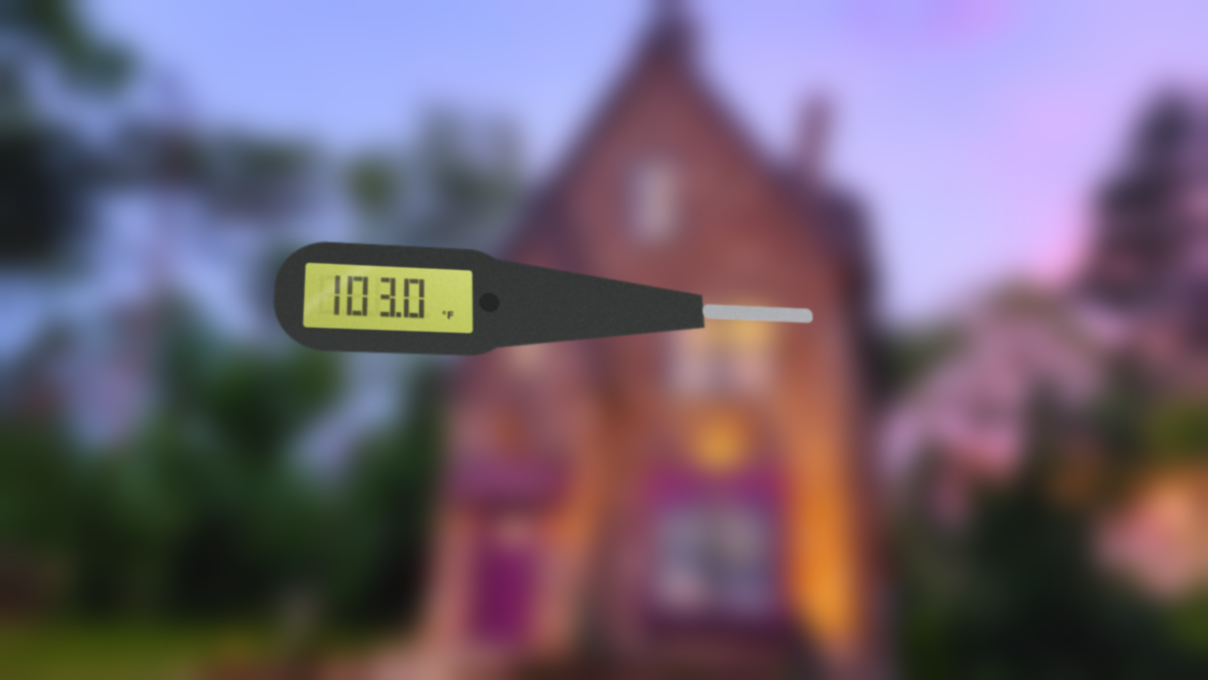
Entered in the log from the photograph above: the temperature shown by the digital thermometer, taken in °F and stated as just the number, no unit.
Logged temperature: 103.0
